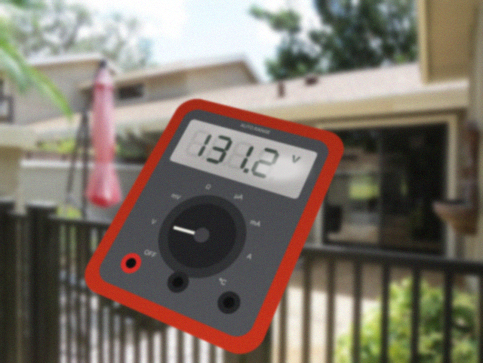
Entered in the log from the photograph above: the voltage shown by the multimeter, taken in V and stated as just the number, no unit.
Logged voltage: 131.2
